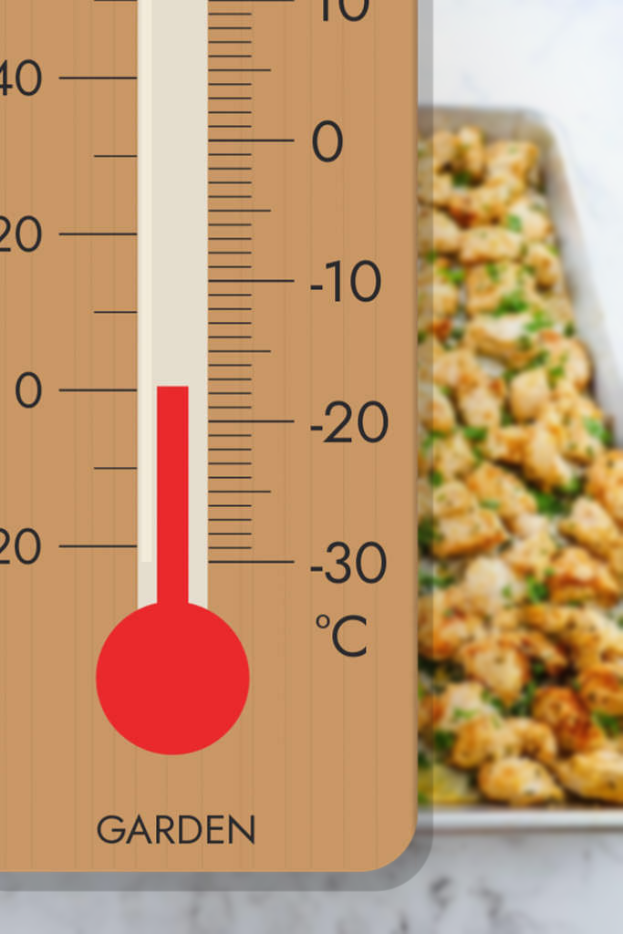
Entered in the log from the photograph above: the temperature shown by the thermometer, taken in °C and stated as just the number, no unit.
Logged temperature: -17.5
